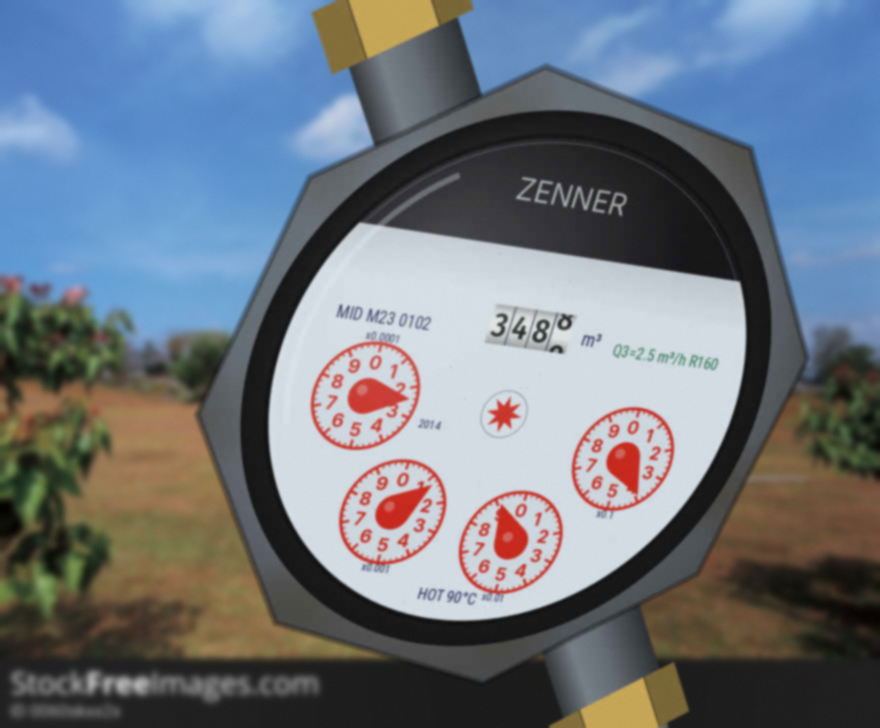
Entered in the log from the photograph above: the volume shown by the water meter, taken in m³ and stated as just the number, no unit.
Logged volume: 3488.3912
